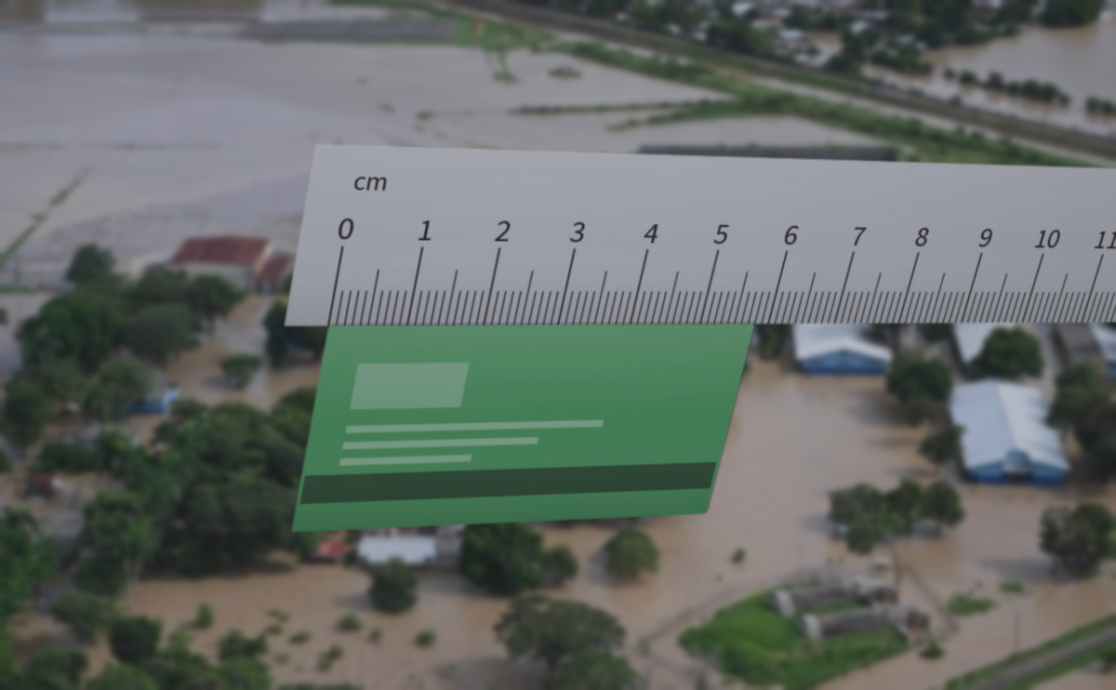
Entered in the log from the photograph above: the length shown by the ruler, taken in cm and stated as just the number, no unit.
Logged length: 5.8
